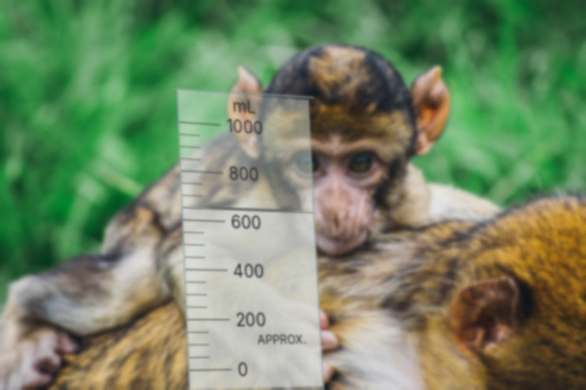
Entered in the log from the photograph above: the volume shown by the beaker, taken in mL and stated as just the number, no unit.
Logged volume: 650
